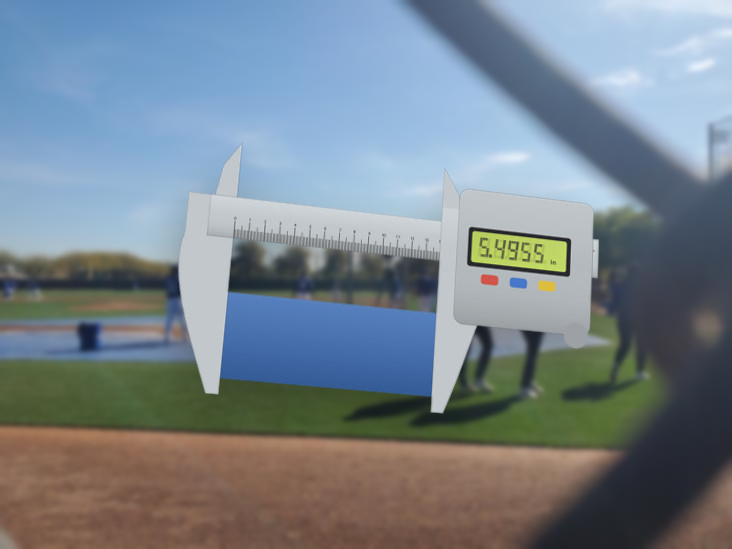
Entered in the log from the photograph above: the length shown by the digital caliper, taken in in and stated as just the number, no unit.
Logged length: 5.4955
